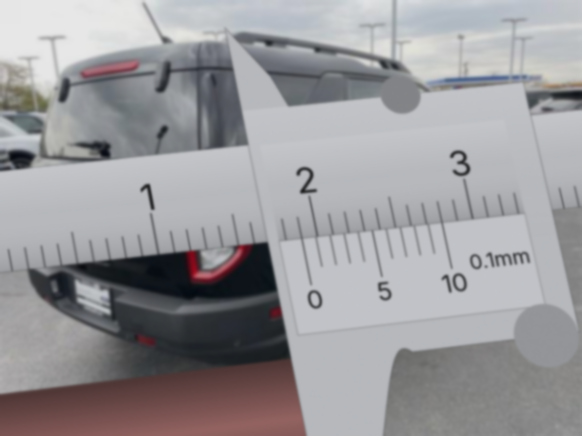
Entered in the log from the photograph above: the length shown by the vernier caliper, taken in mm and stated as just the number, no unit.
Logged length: 19.0
